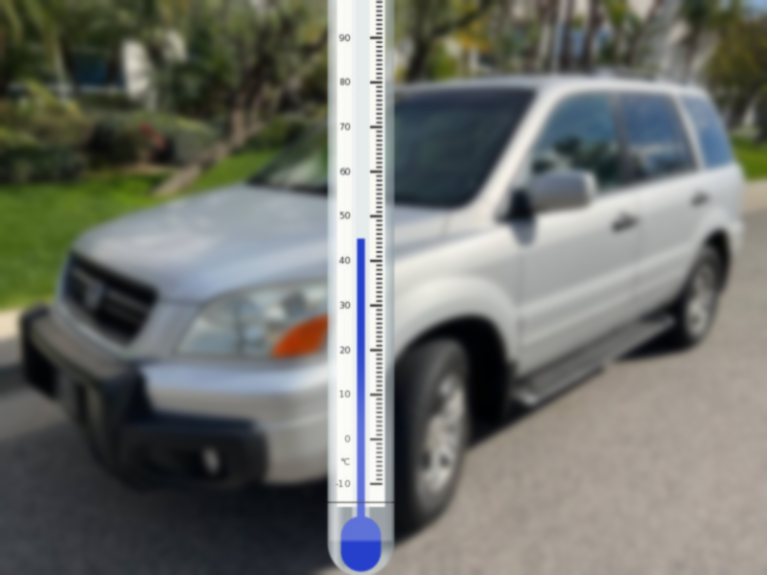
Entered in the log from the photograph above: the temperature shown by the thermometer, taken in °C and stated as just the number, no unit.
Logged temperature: 45
